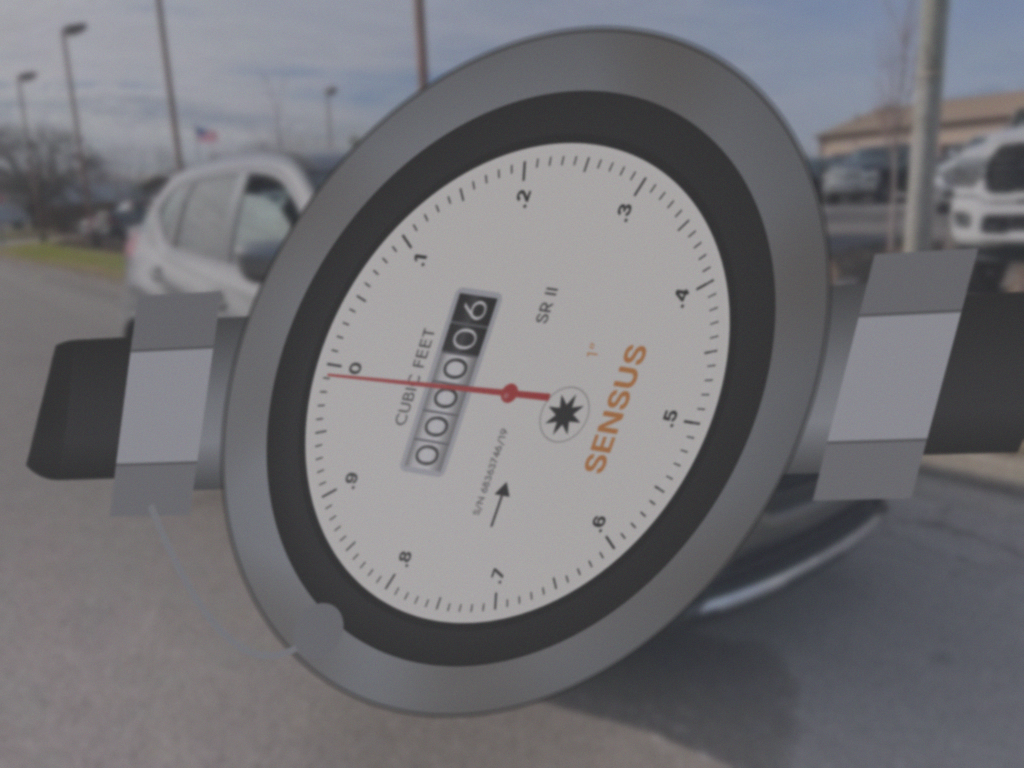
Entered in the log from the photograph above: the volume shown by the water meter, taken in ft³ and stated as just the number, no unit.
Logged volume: 5.99
